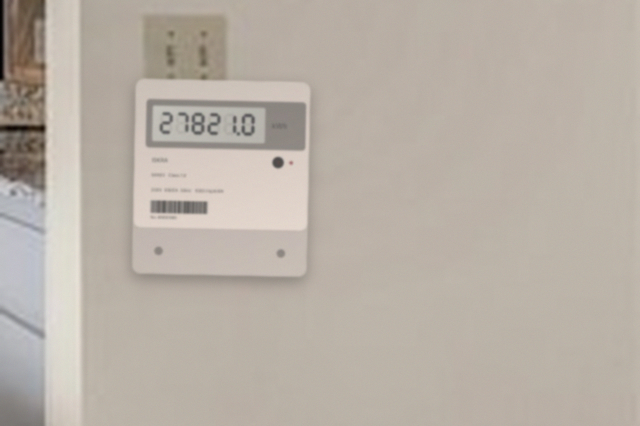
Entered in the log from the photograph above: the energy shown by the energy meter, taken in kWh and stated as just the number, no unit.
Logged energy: 27821.0
